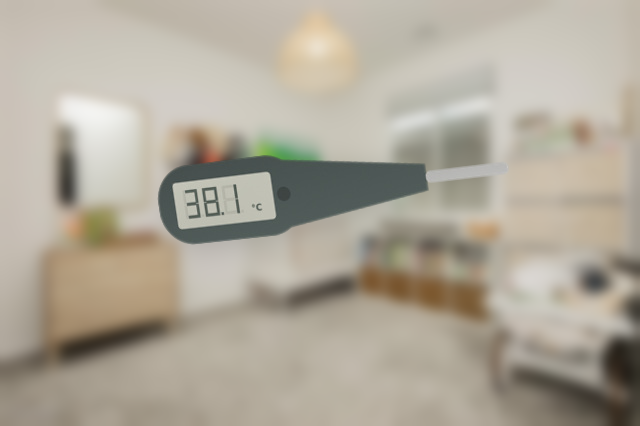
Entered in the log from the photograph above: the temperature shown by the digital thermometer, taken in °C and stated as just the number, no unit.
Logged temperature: 38.1
